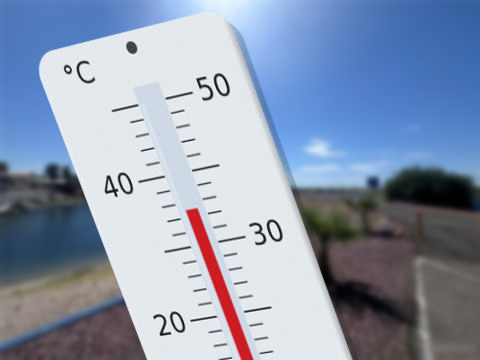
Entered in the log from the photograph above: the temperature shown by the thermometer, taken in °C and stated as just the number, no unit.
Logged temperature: 35
